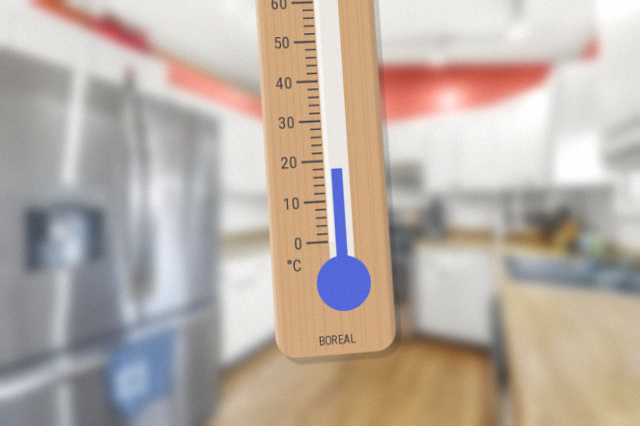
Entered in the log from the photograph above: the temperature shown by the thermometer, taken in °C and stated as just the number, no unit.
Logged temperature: 18
